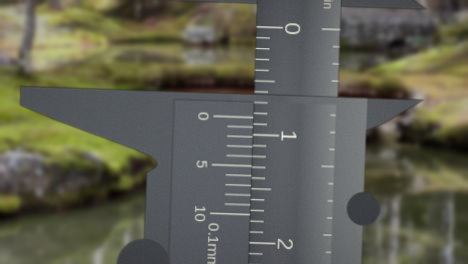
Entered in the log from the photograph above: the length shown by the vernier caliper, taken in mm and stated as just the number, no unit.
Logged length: 8.4
